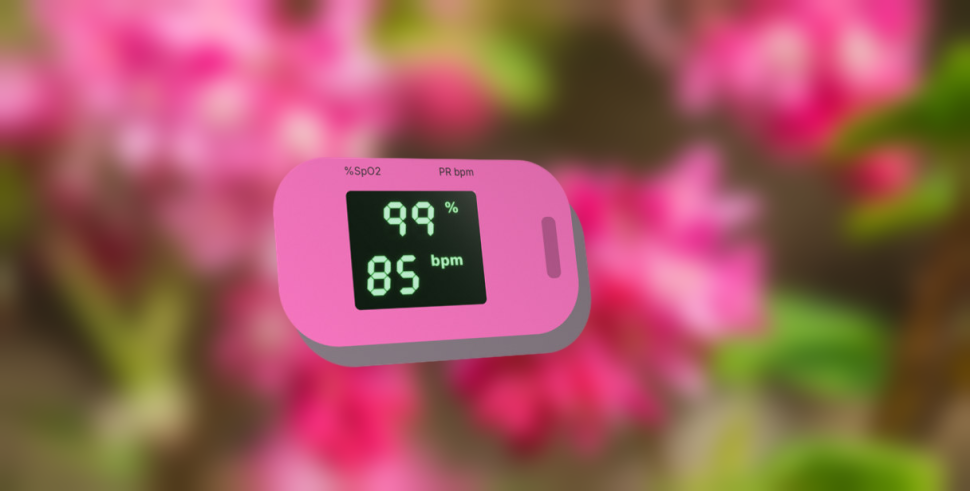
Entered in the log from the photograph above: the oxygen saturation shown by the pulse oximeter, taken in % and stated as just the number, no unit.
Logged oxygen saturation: 99
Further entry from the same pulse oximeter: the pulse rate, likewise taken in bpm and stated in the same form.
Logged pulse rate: 85
